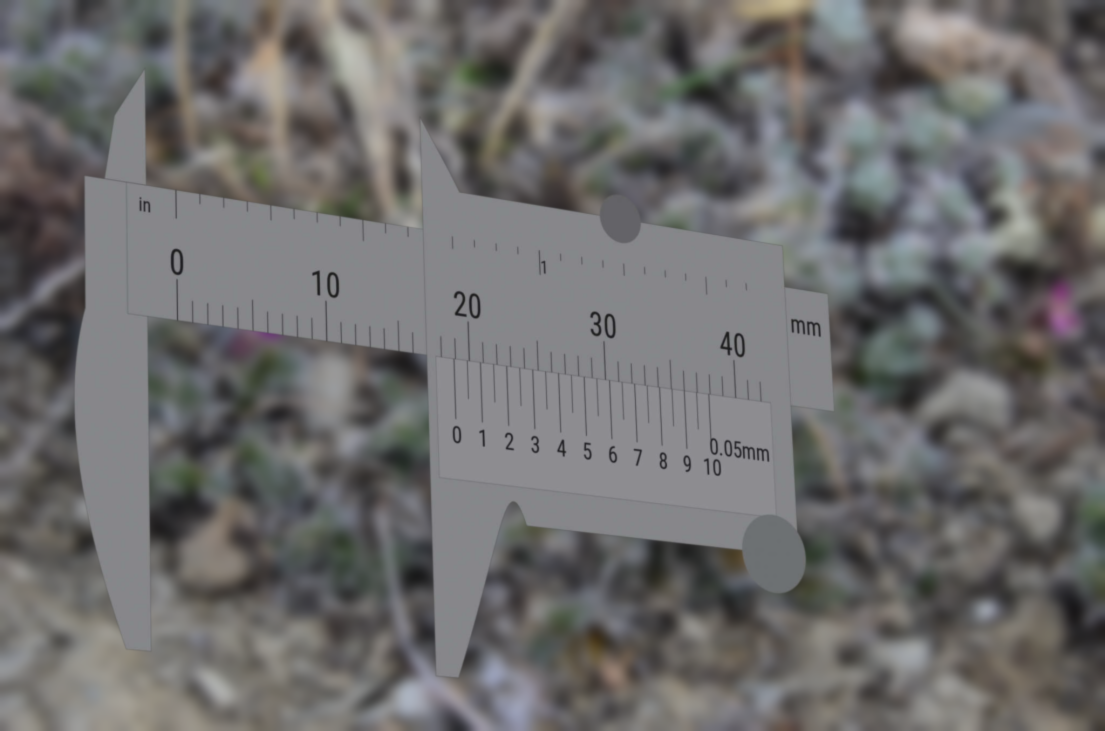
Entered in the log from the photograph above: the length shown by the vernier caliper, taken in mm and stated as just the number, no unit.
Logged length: 18.9
